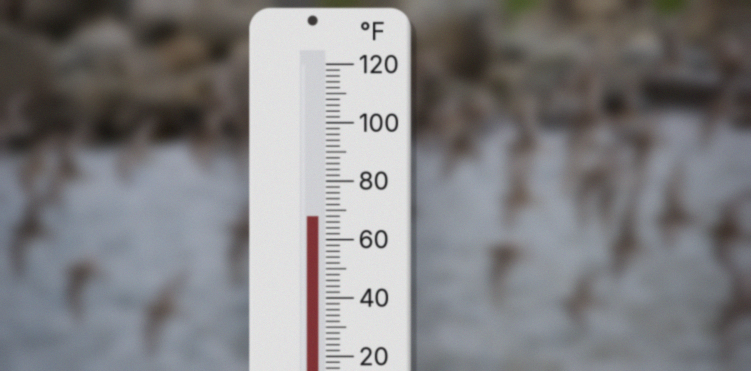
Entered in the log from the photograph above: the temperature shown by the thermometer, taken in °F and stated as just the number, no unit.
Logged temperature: 68
